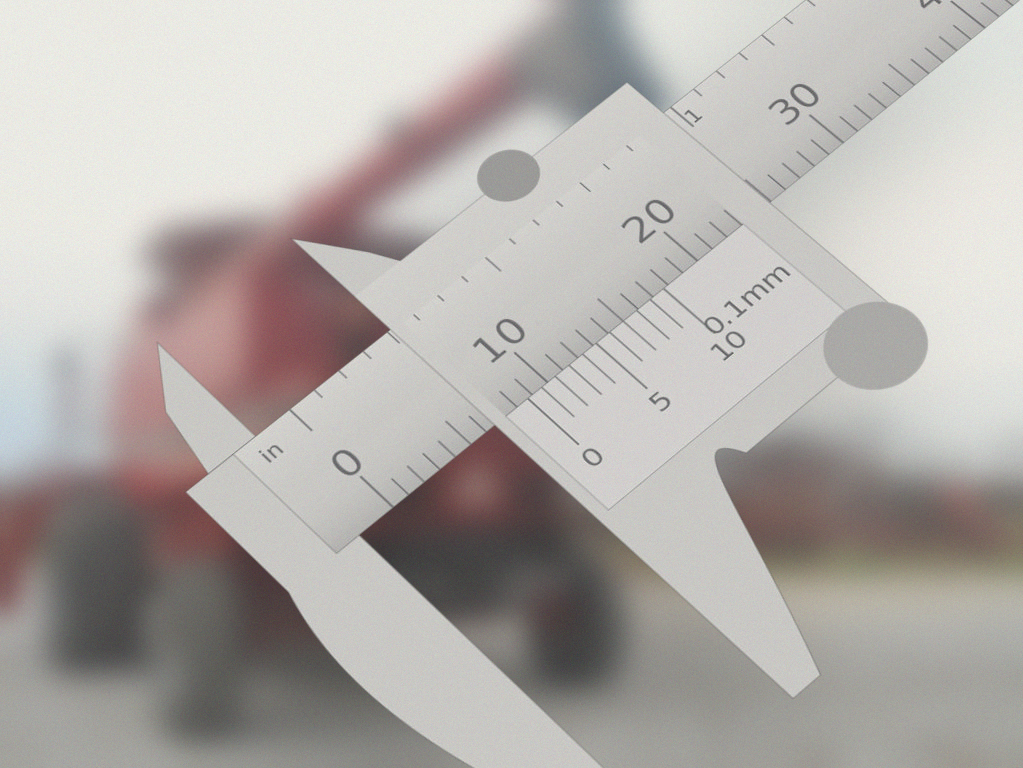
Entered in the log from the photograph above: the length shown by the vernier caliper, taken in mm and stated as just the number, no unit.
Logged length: 8.7
